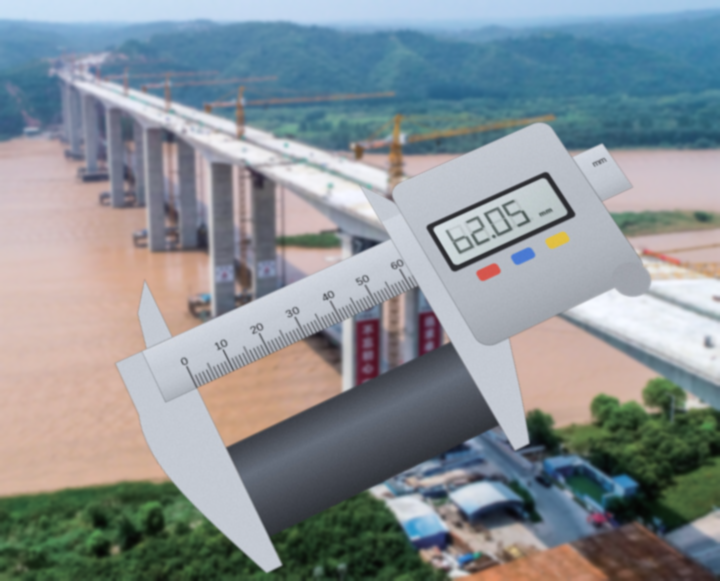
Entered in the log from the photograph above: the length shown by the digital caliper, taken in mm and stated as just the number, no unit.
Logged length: 62.05
